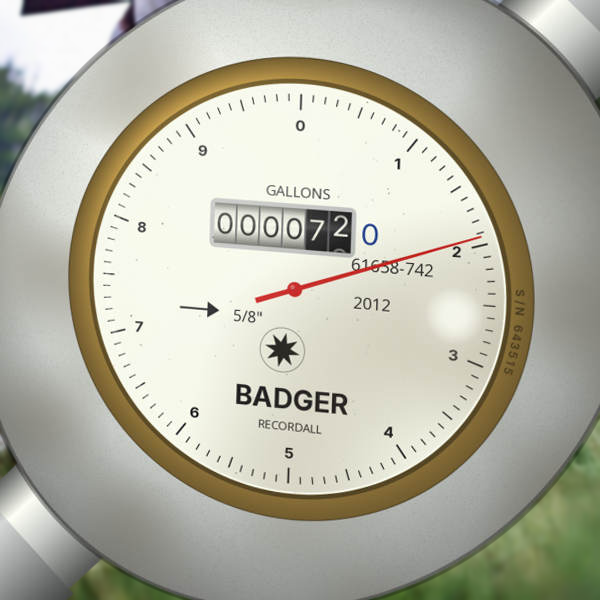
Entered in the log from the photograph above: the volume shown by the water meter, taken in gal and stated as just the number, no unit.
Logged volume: 721.9
